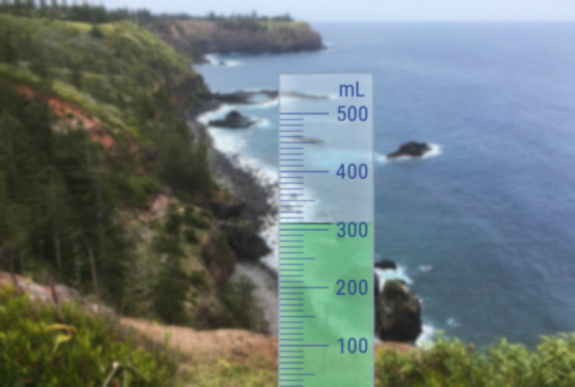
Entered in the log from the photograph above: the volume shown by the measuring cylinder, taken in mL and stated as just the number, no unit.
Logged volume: 310
